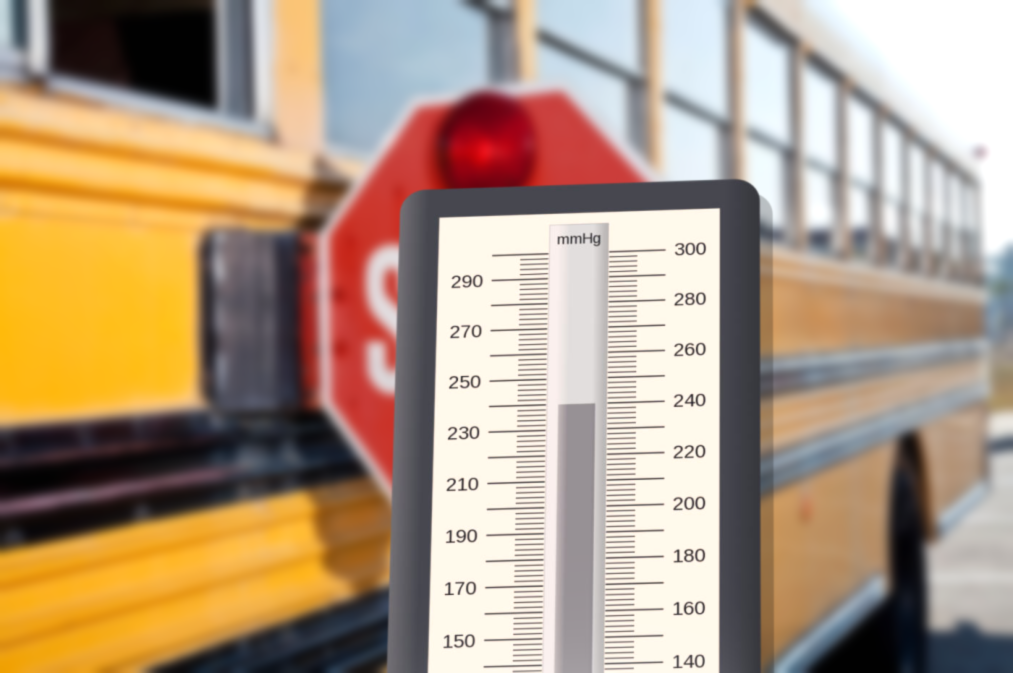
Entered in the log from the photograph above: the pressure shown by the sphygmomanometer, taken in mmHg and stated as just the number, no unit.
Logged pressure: 240
